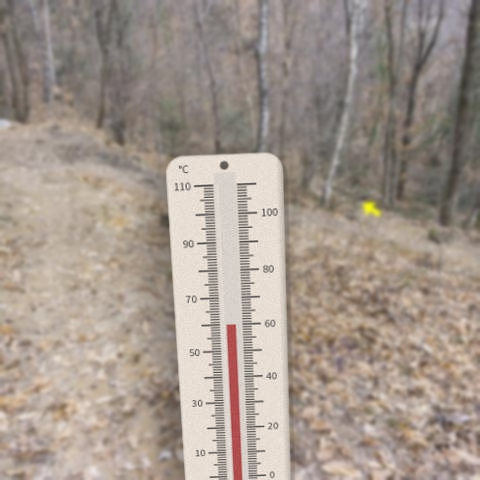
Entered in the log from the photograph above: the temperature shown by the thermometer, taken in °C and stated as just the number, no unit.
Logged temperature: 60
